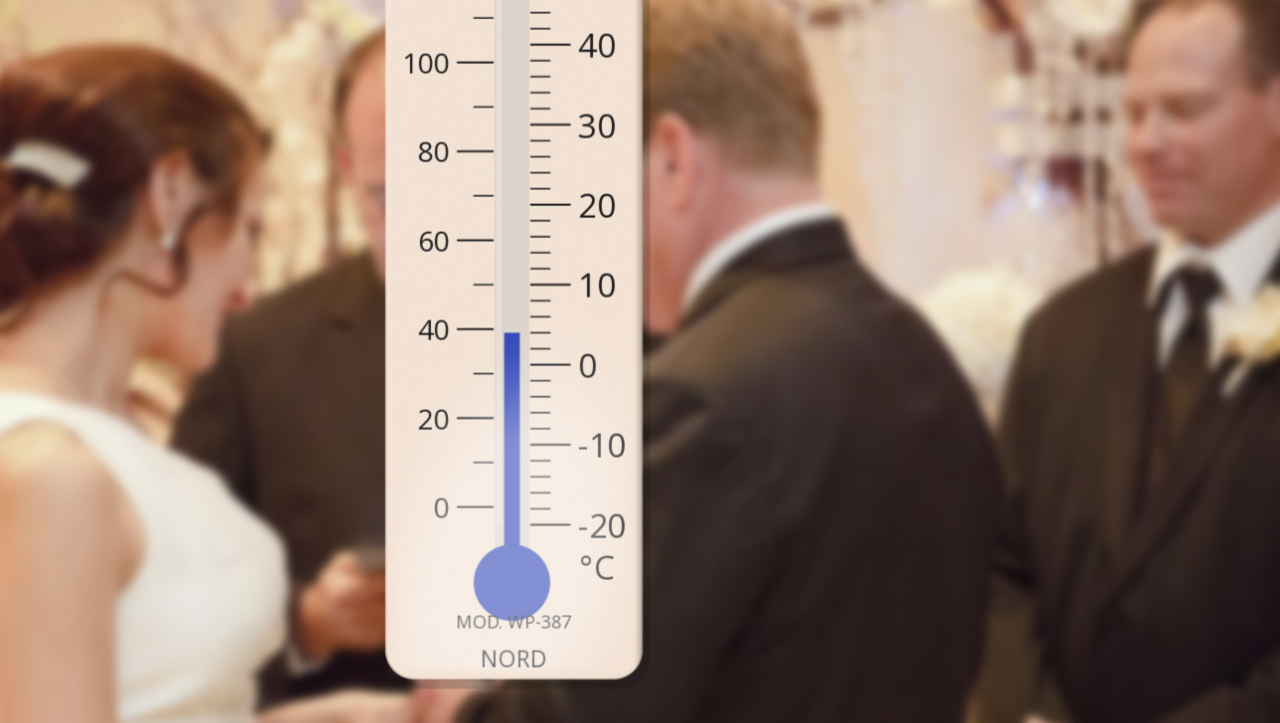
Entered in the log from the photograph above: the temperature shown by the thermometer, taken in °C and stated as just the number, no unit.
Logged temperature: 4
